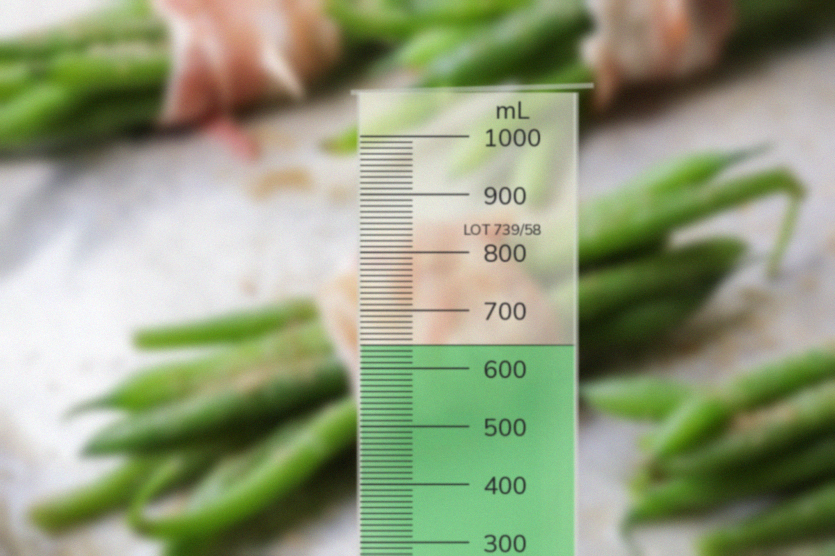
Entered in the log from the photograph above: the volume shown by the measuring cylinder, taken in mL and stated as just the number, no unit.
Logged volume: 640
